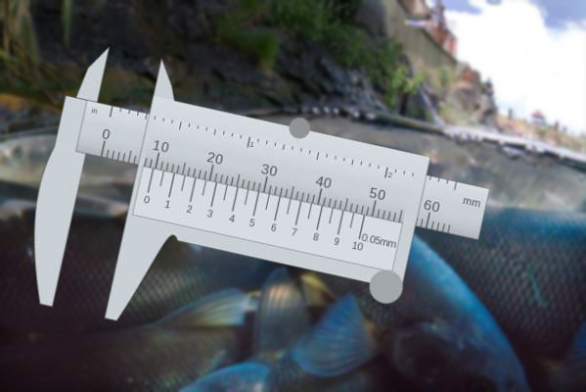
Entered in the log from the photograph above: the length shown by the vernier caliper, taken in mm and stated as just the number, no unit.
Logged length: 9.6
